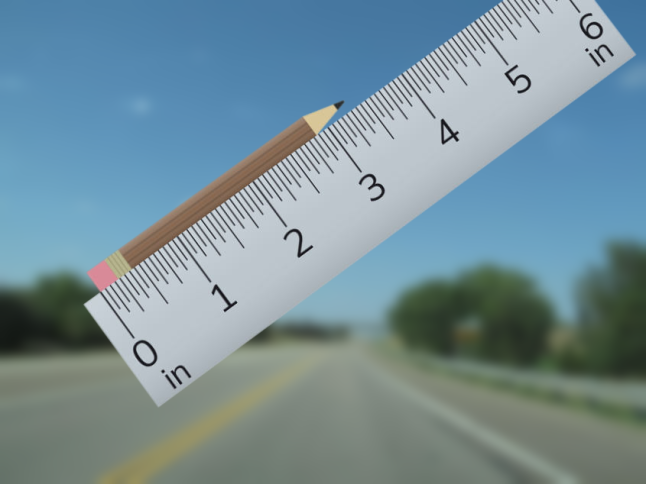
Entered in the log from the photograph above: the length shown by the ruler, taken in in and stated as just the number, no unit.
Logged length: 3.3125
